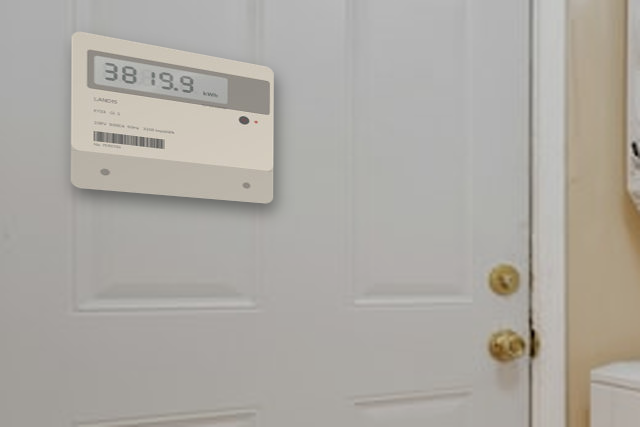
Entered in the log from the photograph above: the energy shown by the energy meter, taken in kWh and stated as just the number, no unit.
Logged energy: 3819.9
